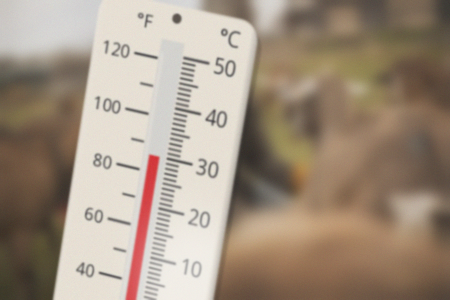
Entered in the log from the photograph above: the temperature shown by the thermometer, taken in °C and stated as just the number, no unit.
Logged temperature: 30
